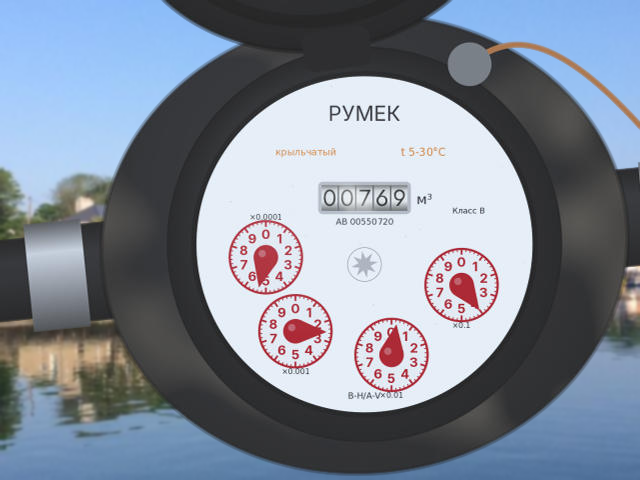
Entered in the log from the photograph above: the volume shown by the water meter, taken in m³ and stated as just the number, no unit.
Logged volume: 769.4025
